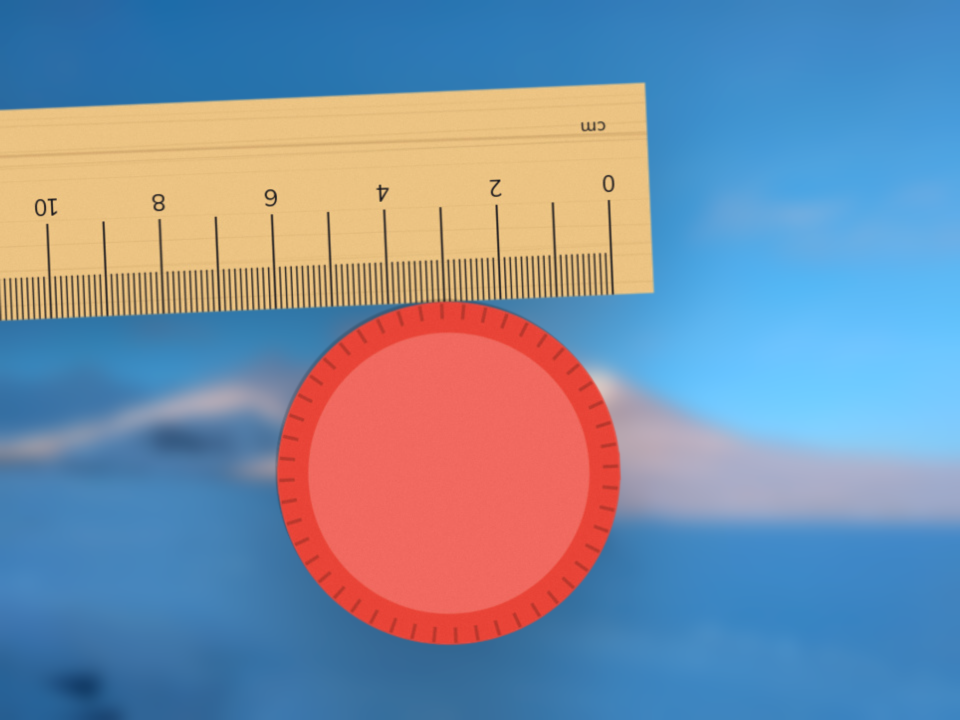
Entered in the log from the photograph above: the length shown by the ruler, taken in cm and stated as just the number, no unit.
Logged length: 6.1
